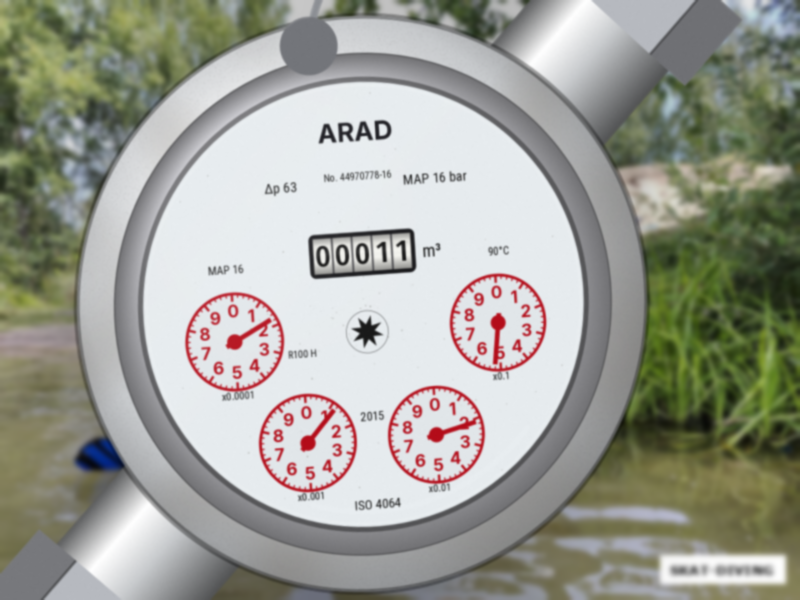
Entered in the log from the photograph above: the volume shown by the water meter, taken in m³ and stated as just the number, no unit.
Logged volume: 11.5211
